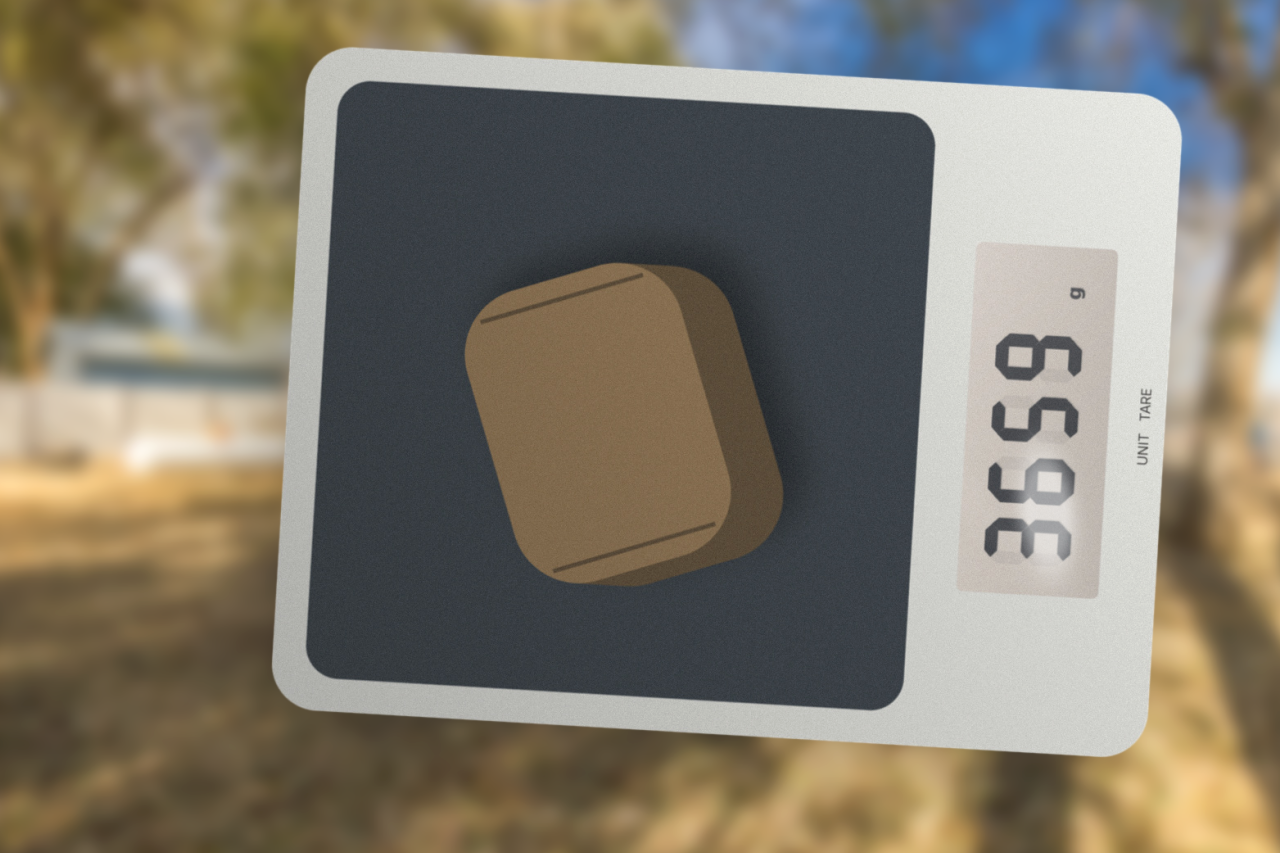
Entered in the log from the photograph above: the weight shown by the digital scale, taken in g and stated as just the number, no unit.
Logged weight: 3659
